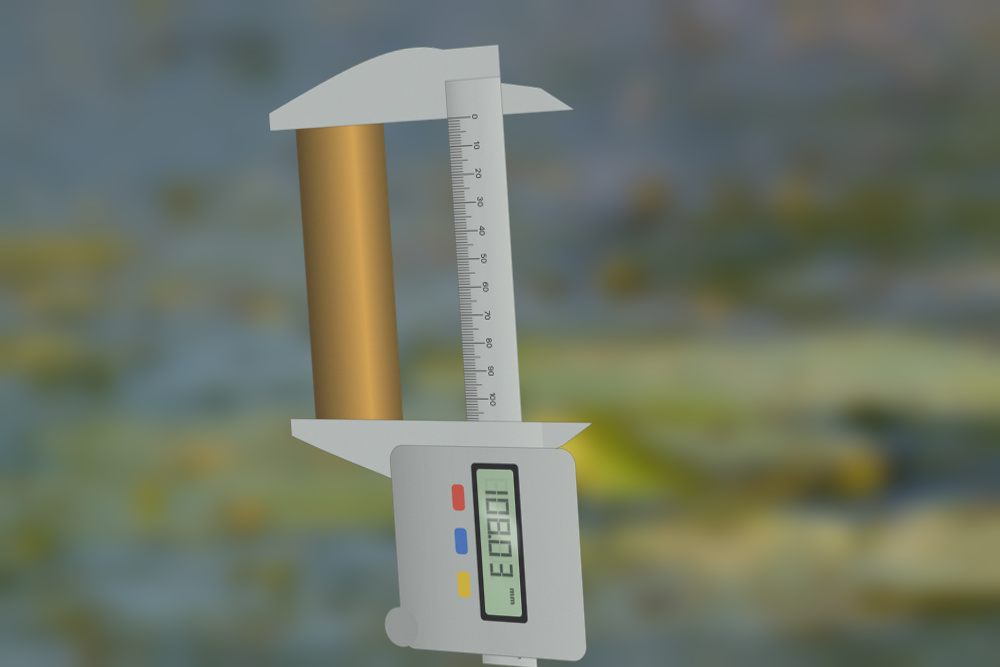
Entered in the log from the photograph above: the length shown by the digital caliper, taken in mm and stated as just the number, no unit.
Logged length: 108.03
